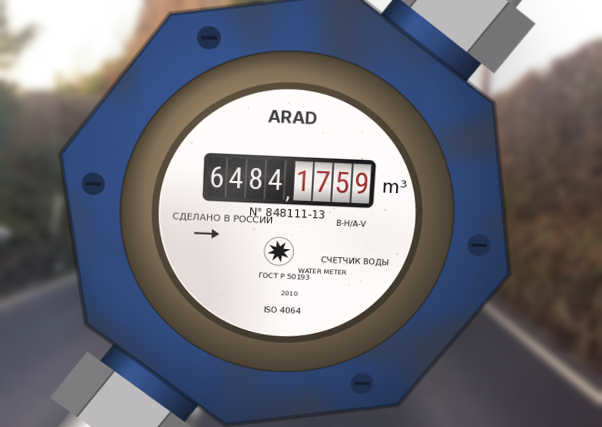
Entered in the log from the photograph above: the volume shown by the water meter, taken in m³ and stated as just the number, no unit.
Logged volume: 6484.1759
